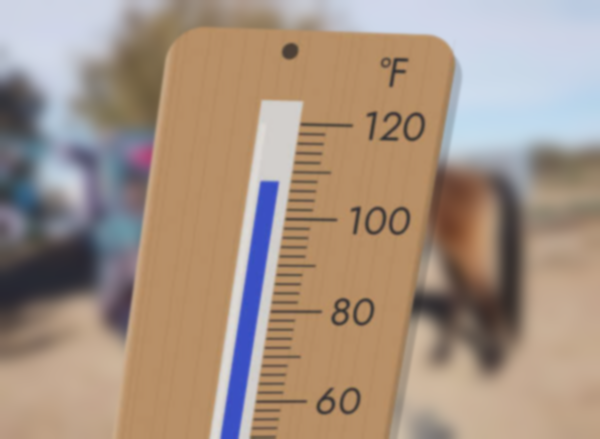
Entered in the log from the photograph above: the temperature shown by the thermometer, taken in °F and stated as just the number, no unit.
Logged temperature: 108
